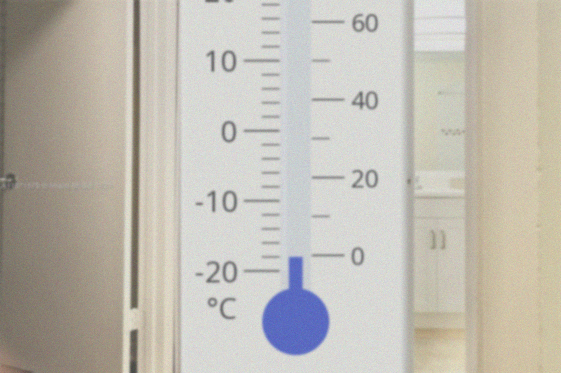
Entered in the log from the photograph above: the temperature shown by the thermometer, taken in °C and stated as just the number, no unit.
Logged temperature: -18
